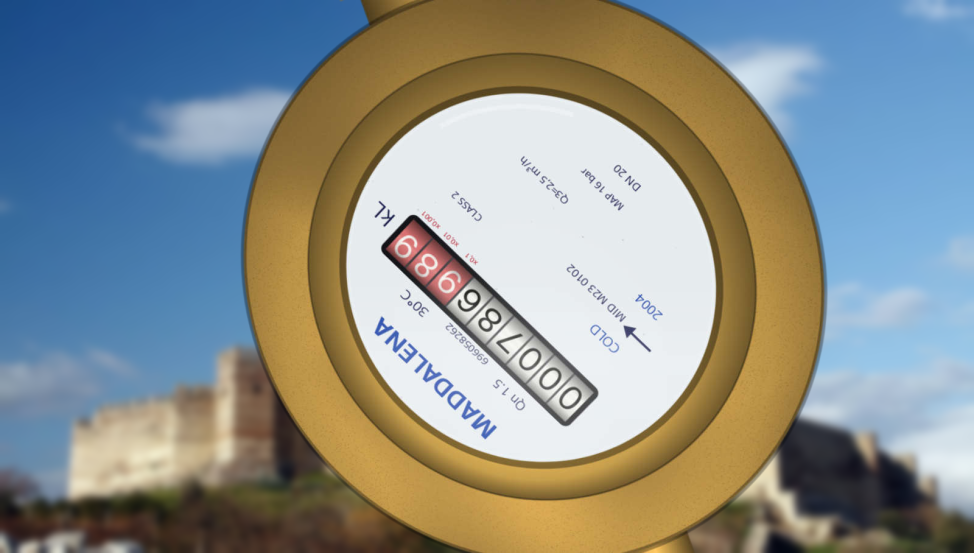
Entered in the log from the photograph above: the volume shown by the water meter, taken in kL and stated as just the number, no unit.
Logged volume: 786.989
